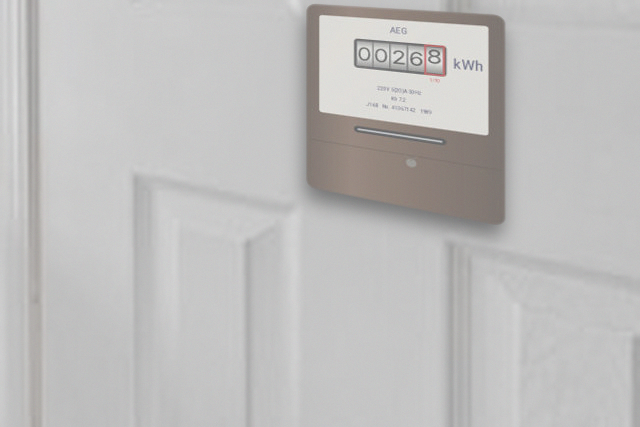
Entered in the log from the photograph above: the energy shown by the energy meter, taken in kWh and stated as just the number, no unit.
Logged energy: 26.8
